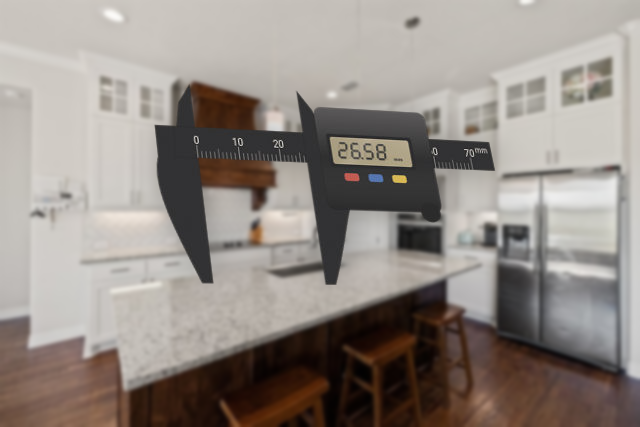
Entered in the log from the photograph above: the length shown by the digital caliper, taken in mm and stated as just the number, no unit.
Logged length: 26.58
